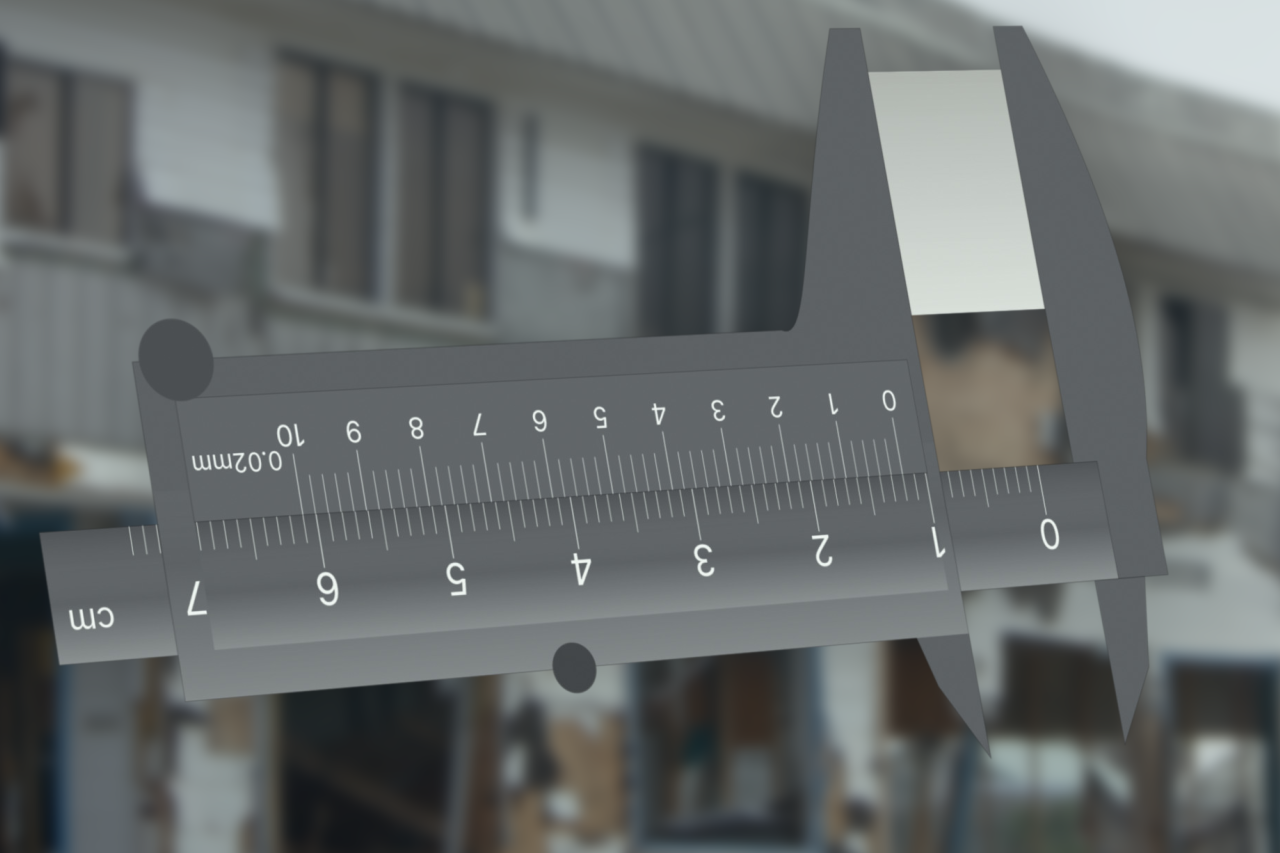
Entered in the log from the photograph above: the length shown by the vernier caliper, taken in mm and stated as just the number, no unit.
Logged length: 12.0
